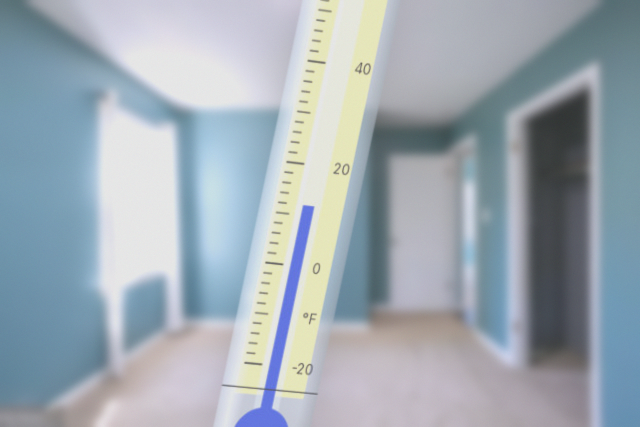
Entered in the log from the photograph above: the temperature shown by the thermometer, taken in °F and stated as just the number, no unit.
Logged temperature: 12
